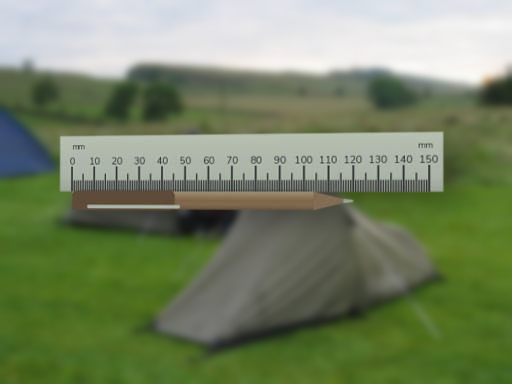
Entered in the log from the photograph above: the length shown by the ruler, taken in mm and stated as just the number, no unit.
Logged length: 120
